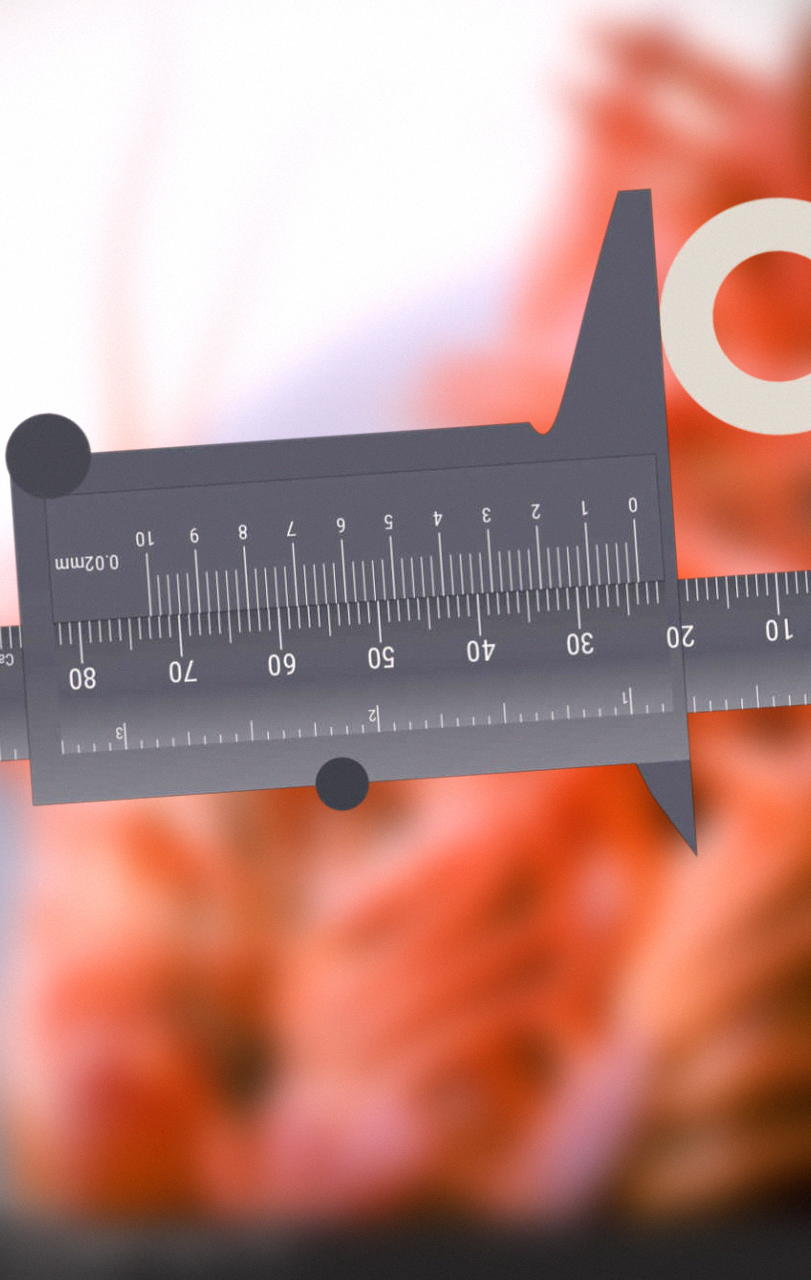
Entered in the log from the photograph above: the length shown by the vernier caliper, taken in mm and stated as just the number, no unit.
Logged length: 23.8
